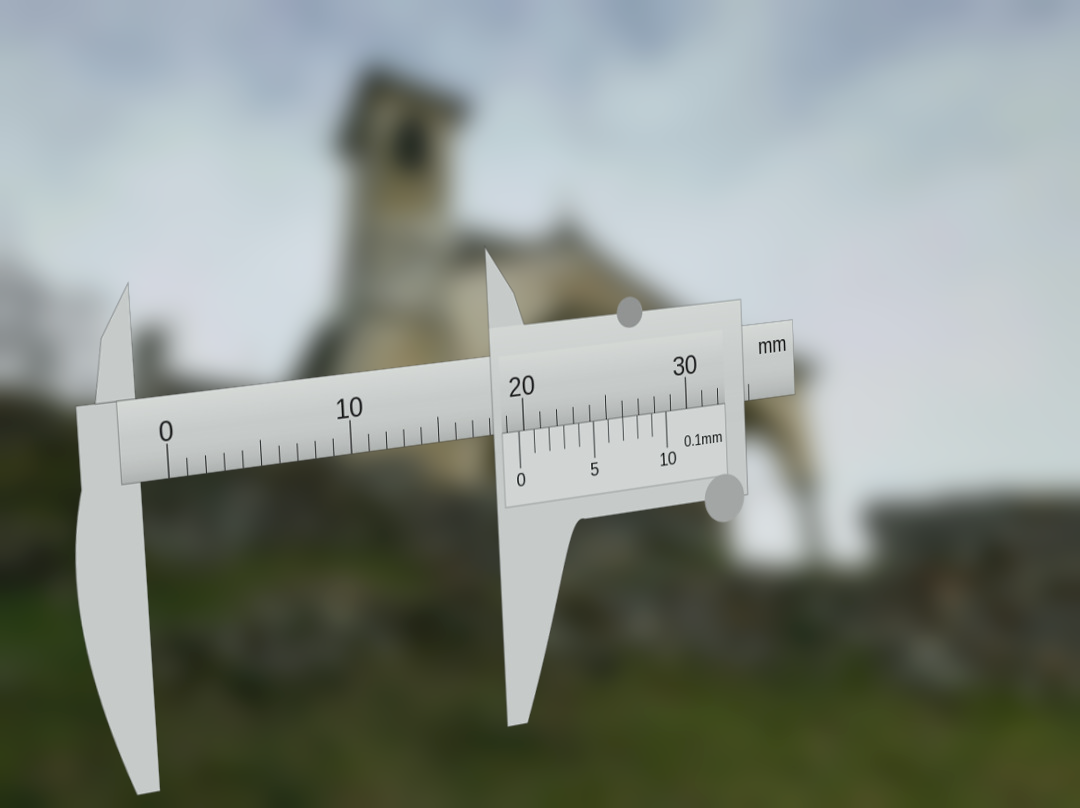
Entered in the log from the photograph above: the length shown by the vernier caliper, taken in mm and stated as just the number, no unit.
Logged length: 19.7
